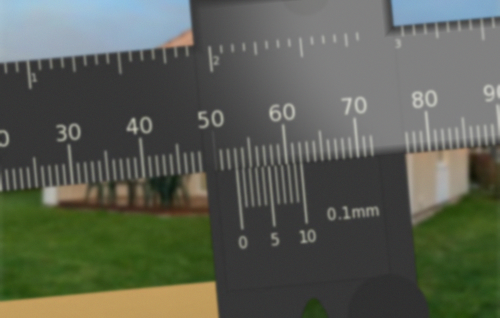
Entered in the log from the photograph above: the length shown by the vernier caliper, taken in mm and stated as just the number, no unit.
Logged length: 53.0
